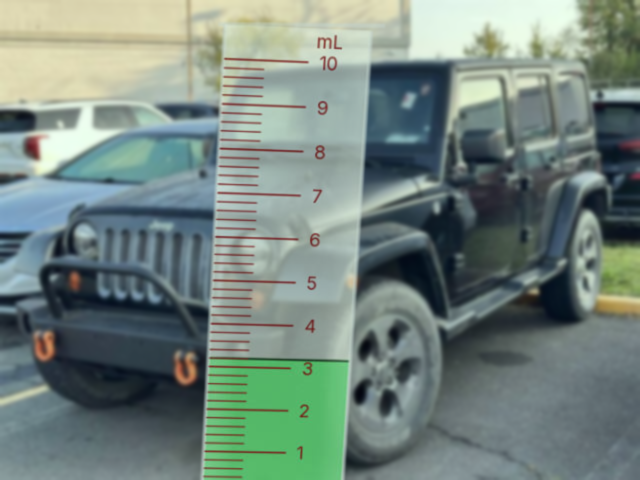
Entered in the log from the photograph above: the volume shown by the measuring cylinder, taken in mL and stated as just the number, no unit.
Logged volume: 3.2
